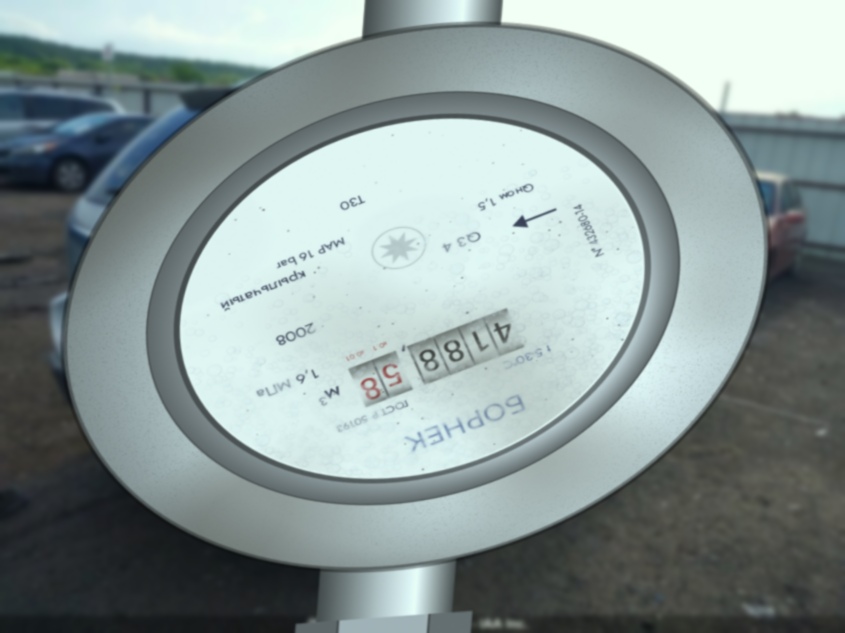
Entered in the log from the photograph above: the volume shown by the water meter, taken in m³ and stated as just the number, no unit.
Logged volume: 4188.58
